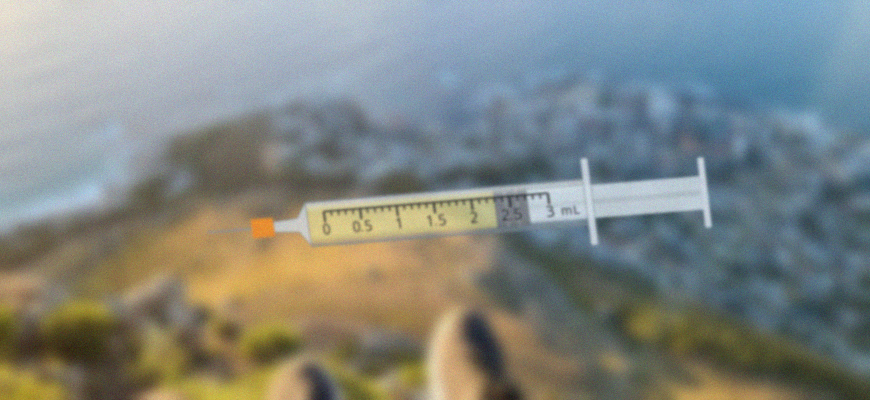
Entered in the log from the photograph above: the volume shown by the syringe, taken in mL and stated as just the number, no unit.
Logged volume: 2.3
